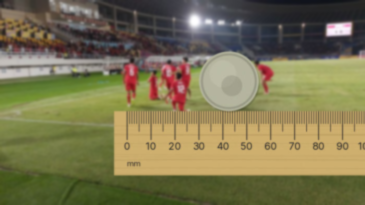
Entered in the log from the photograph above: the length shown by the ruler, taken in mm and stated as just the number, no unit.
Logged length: 25
